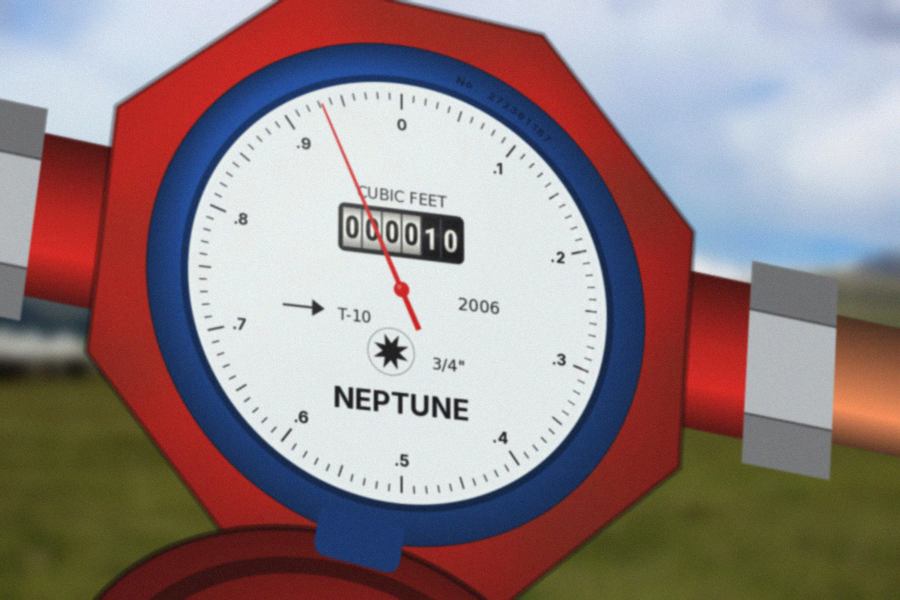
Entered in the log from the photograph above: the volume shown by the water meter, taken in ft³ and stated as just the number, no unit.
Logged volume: 9.93
